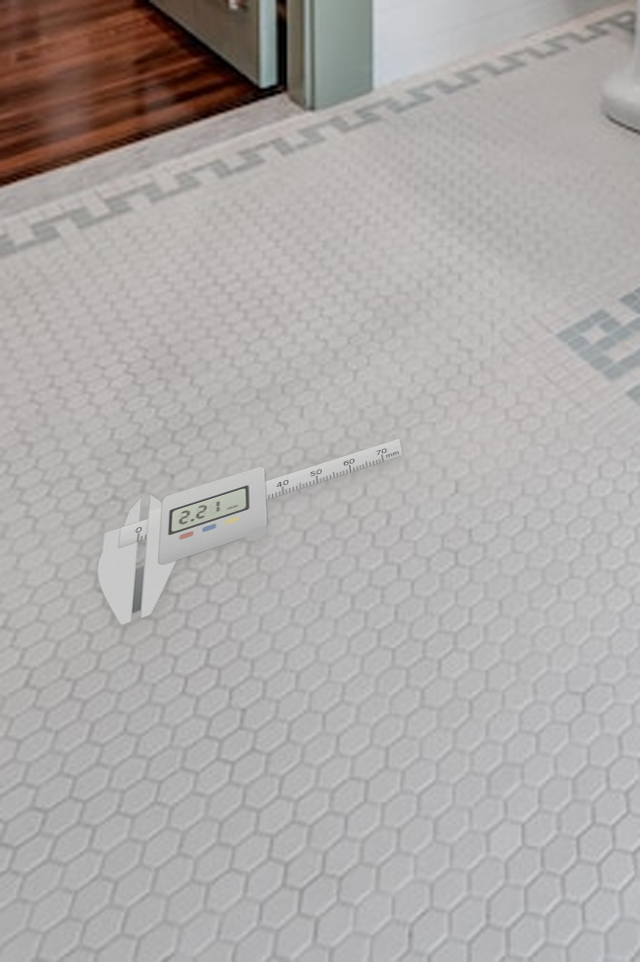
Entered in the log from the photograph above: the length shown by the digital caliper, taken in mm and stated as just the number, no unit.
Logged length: 2.21
